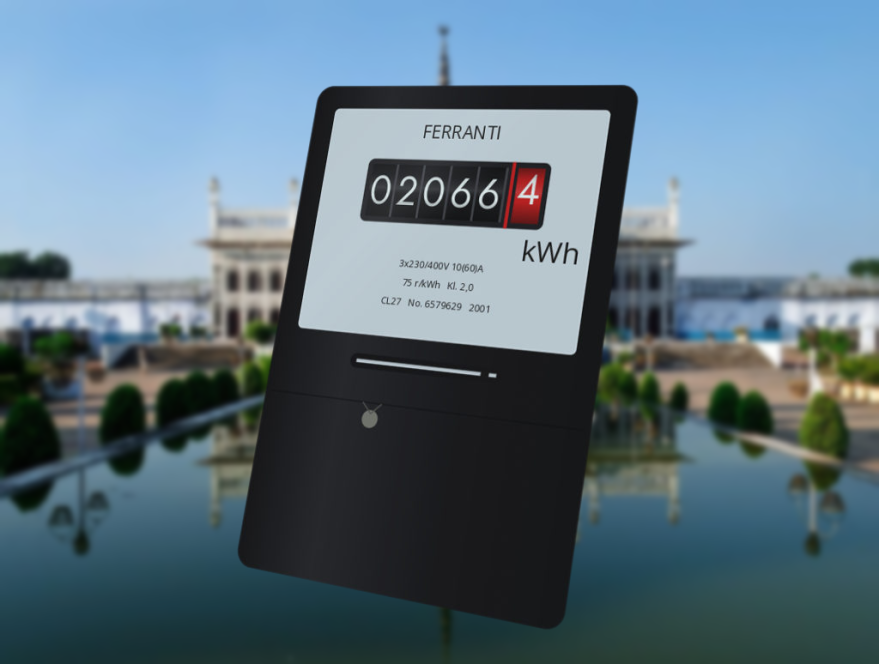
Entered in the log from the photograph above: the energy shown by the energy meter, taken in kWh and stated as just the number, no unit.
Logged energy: 2066.4
